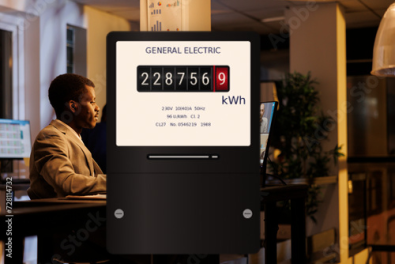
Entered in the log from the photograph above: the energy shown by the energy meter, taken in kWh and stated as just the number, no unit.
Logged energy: 228756.9
